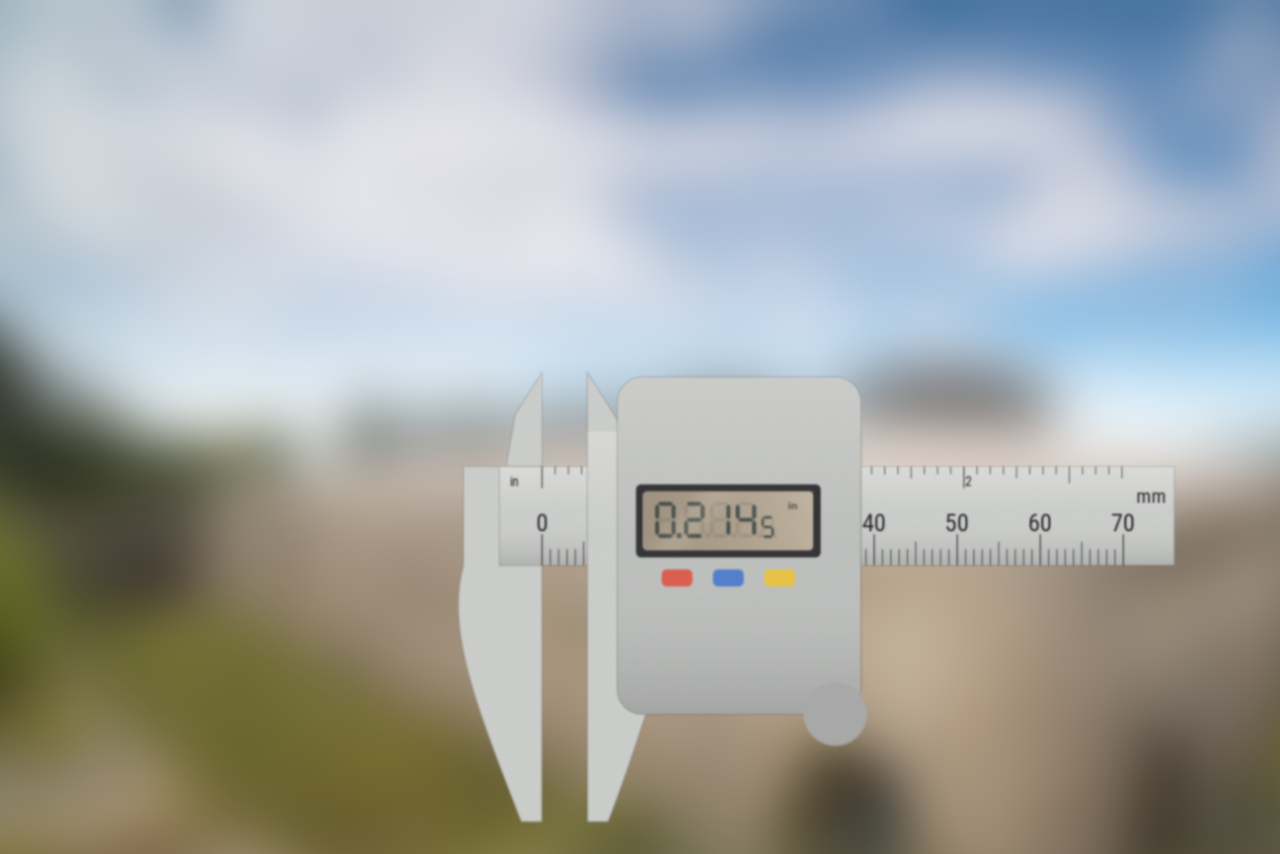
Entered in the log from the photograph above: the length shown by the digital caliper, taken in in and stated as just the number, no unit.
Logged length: 0.2145
